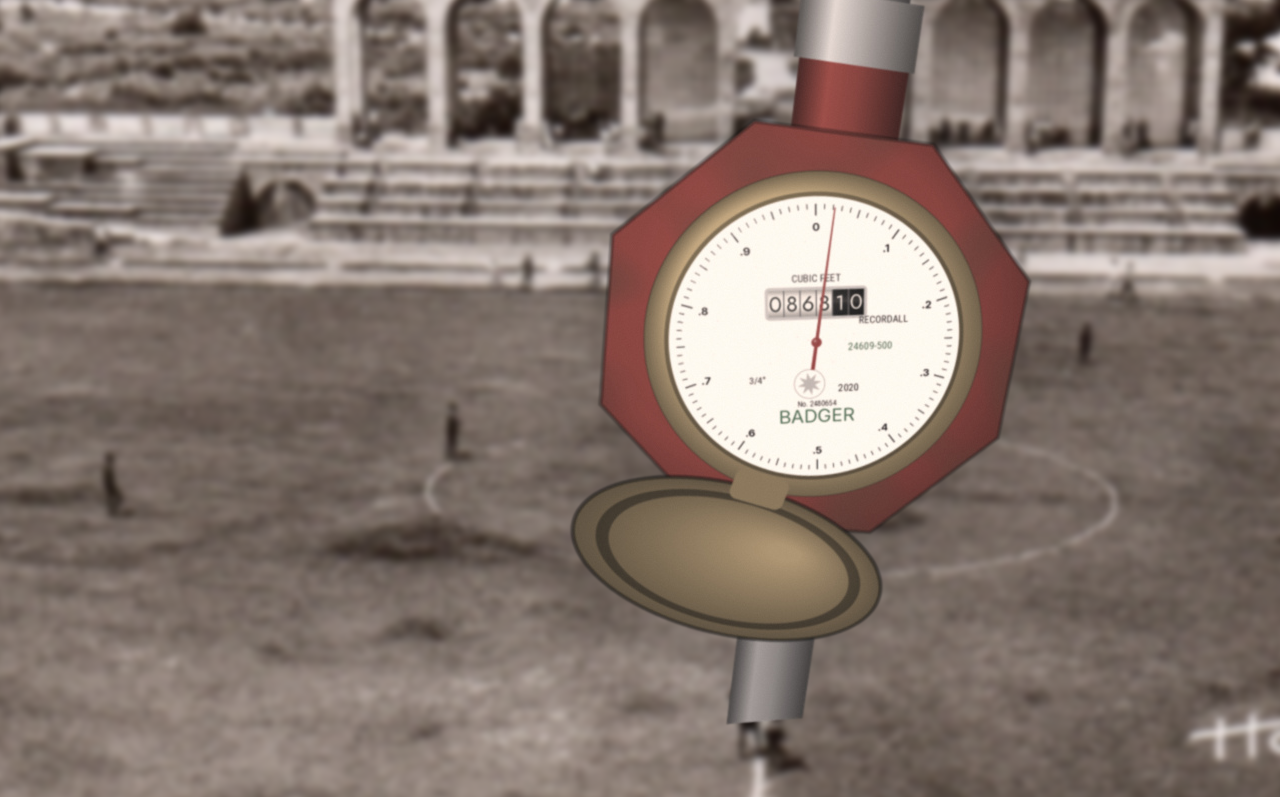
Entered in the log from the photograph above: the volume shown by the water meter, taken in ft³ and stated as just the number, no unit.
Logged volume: 86810.02
